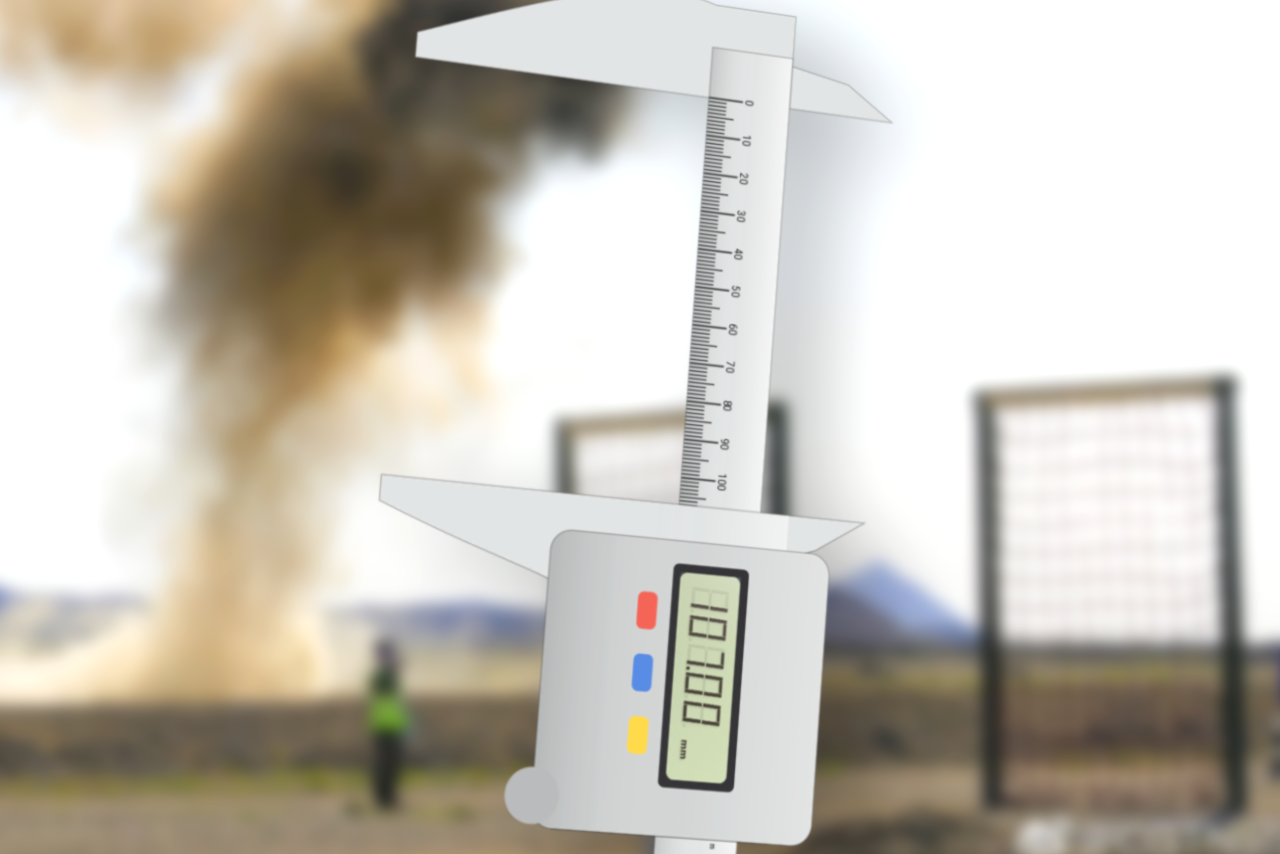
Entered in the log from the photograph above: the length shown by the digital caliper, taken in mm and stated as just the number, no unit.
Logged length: 107.00
